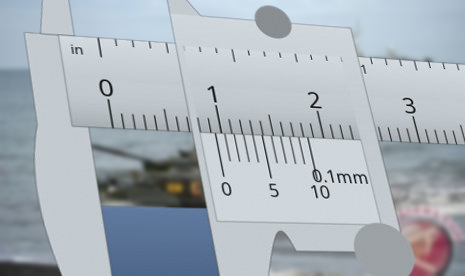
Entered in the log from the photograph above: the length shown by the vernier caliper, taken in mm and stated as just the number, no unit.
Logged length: 9.4
